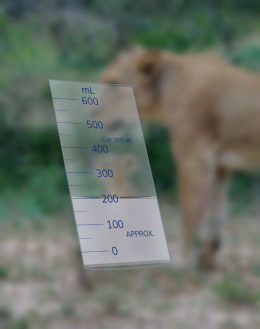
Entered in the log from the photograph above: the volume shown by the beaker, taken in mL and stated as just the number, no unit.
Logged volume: 200
